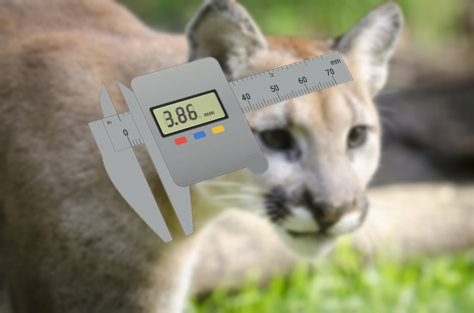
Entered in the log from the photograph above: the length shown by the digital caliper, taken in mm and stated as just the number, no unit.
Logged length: 3.86
